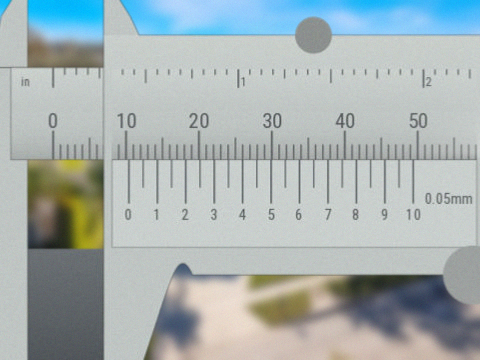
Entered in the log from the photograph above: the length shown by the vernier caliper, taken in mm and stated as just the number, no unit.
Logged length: 10.4
